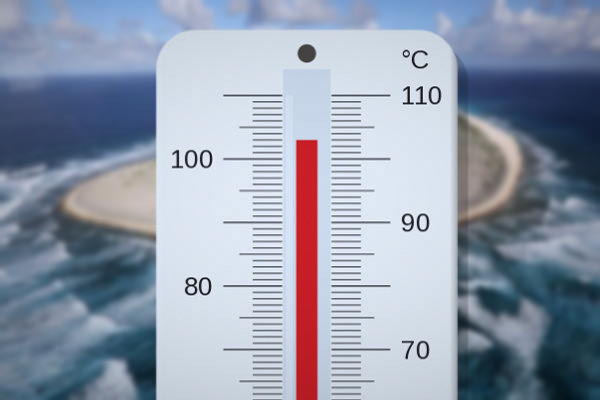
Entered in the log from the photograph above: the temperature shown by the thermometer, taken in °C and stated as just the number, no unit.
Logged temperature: 103
